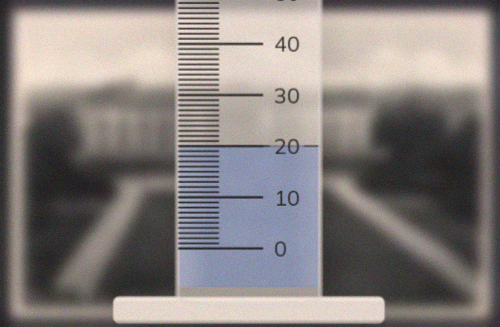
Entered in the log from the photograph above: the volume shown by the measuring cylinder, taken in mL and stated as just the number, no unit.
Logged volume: 20
